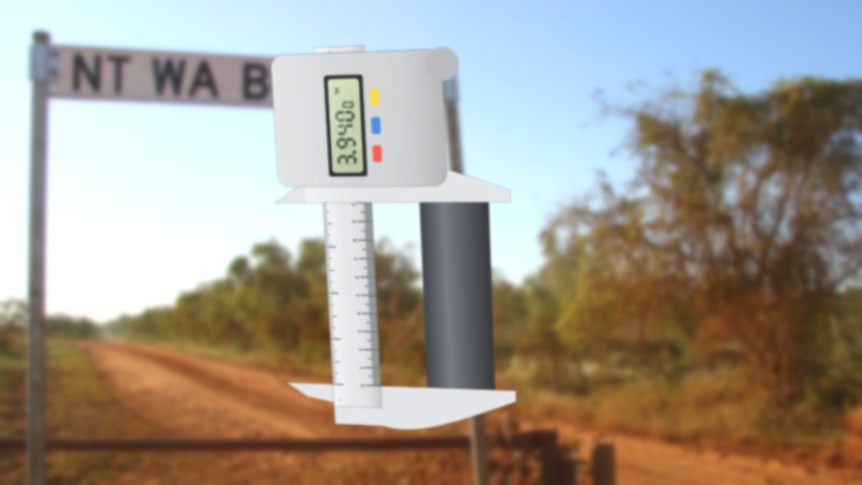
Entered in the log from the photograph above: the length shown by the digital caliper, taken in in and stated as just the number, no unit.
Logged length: 3.9400
